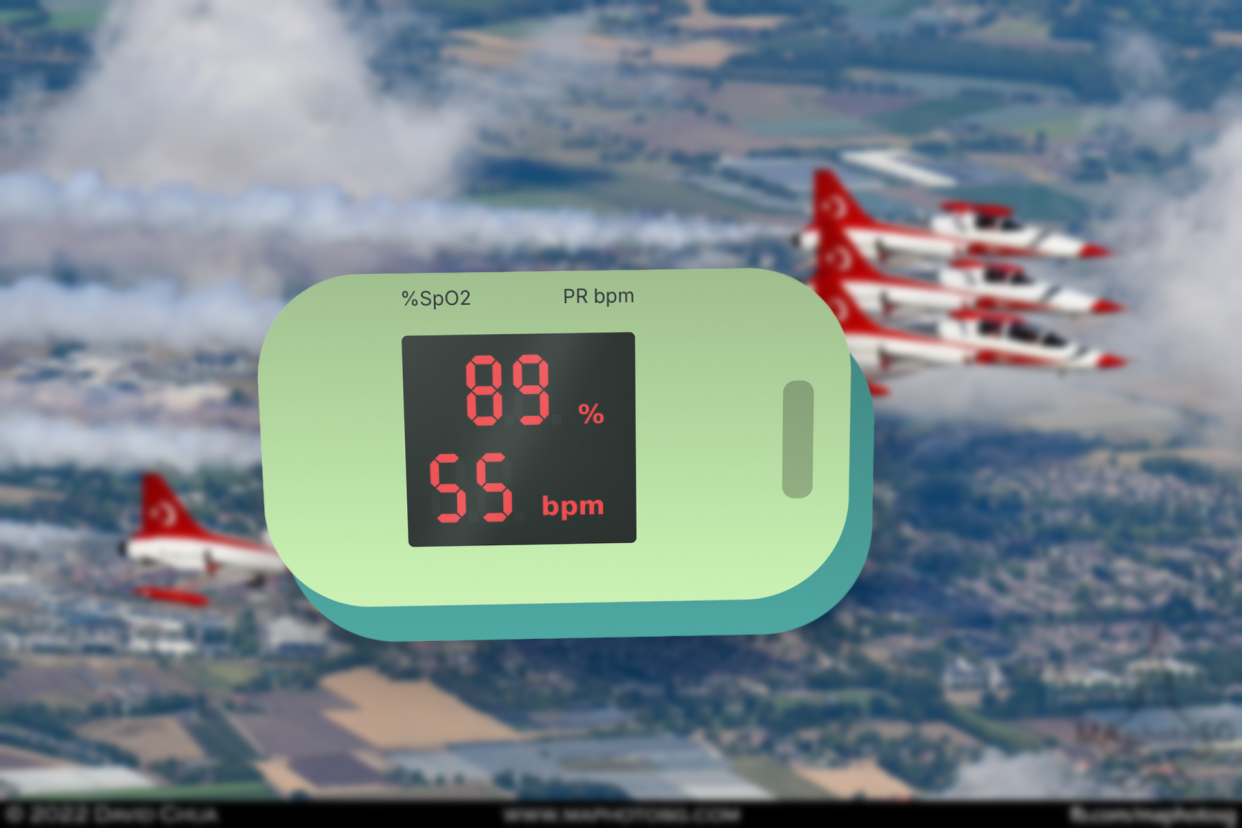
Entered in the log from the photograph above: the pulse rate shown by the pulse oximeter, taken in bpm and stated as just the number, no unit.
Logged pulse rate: 55
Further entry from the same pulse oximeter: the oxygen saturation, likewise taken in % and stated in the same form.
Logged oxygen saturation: 89
